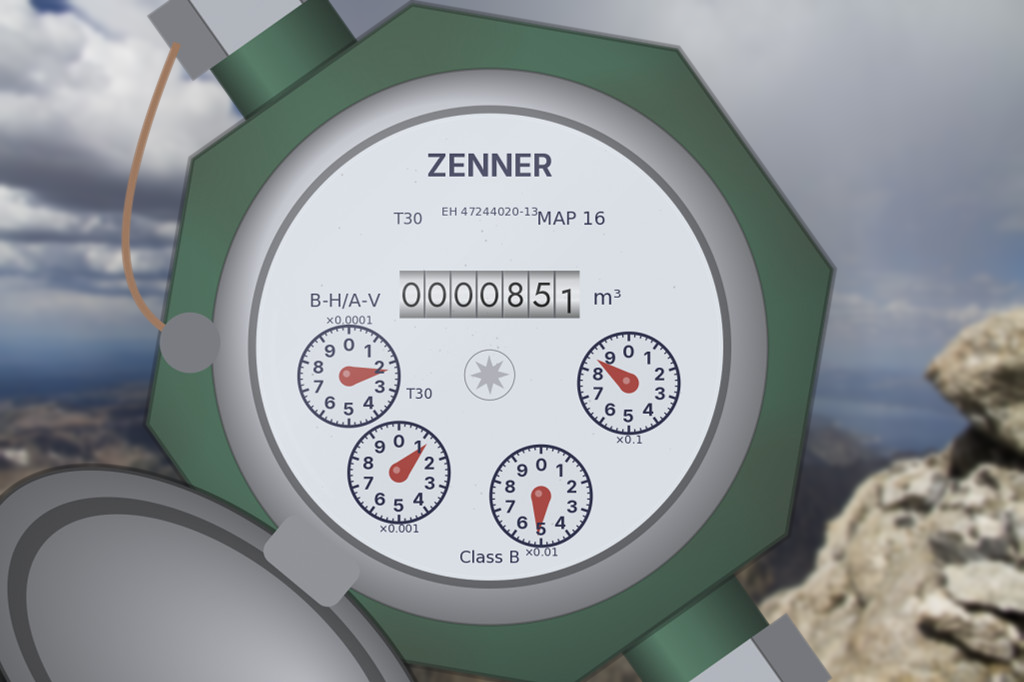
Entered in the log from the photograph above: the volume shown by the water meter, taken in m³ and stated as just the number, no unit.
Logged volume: 850.8512
